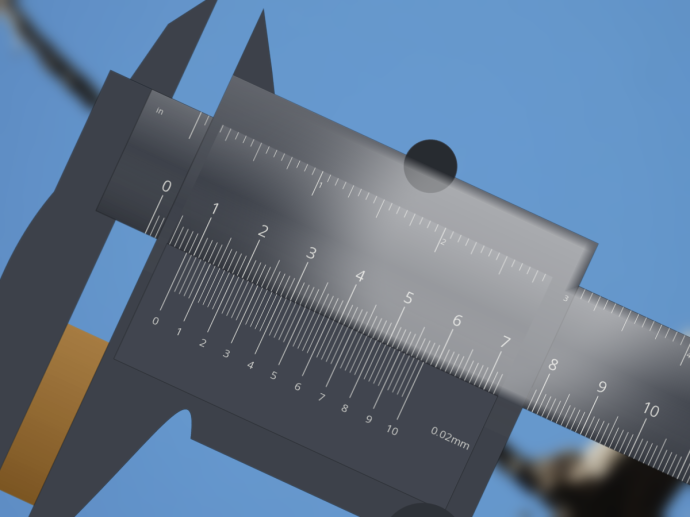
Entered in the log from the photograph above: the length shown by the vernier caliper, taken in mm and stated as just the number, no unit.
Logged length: 8.6
